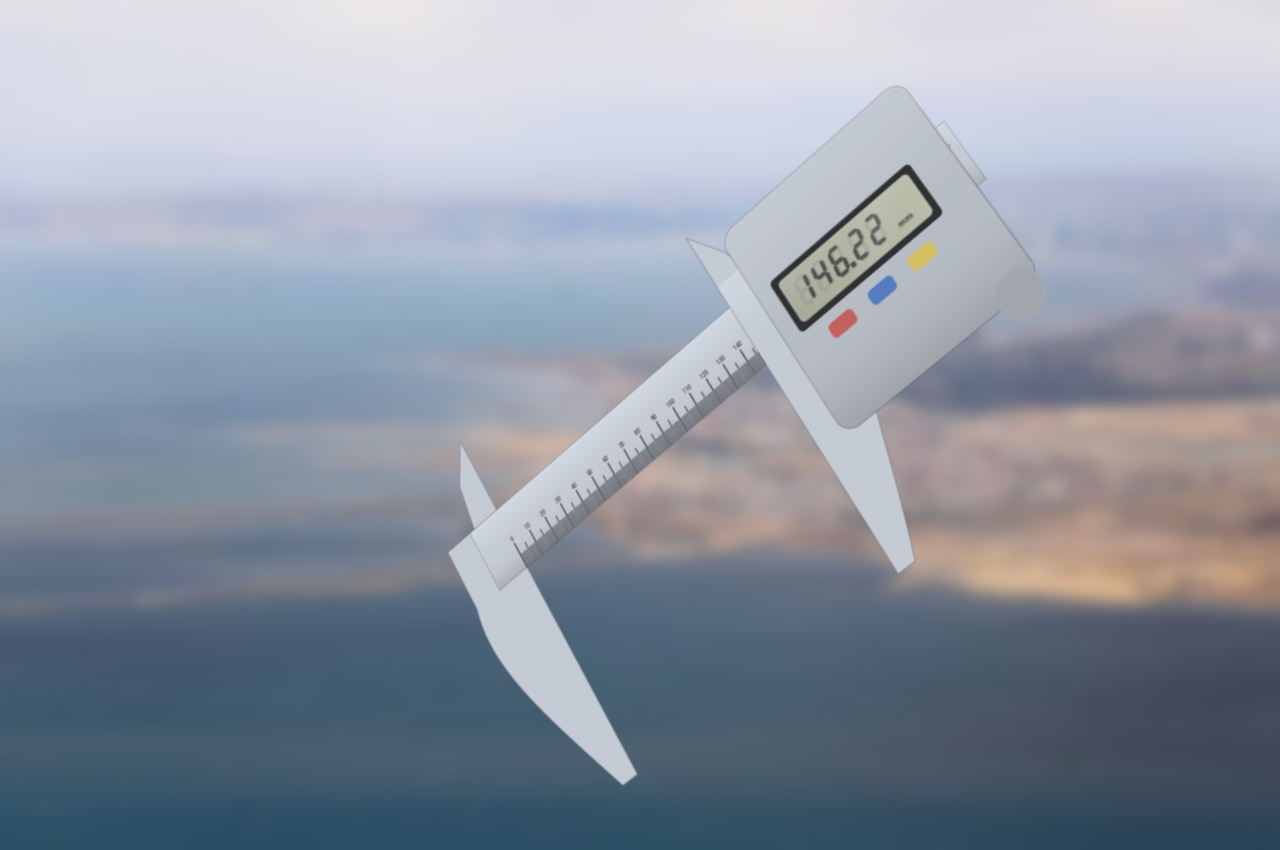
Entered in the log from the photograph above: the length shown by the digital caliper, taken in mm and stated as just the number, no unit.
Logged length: 146.22
